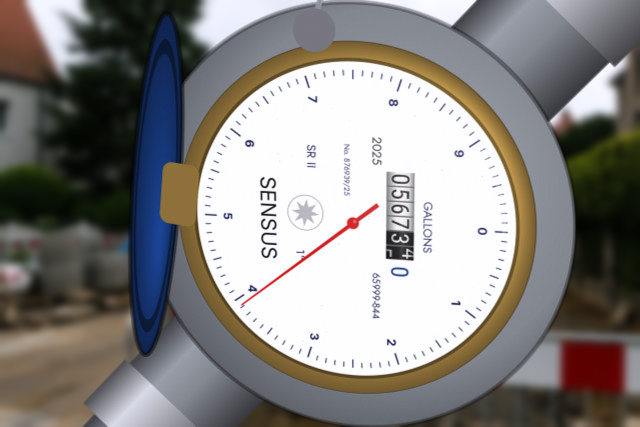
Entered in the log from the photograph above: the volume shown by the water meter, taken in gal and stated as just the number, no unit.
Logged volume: 567343.9
